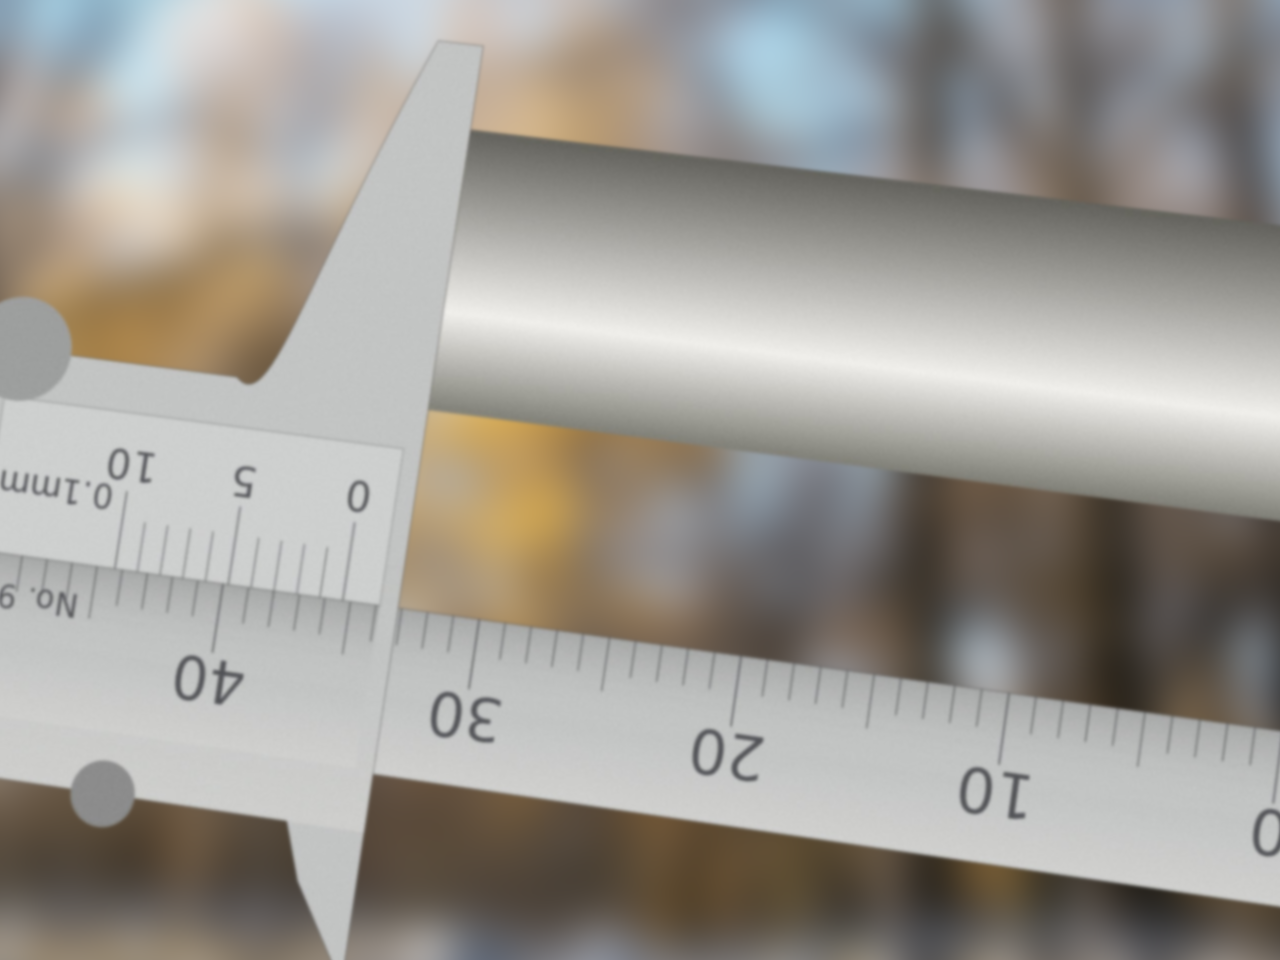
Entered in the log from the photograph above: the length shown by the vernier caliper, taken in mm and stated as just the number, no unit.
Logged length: 35.3
